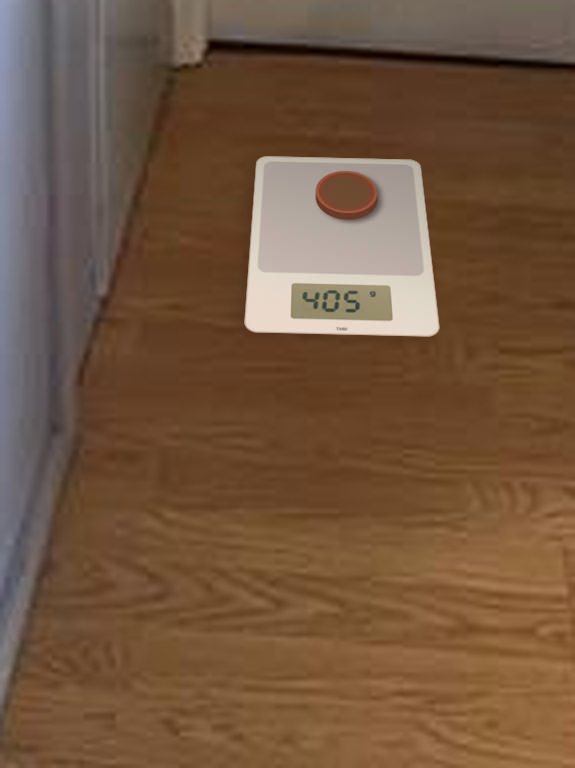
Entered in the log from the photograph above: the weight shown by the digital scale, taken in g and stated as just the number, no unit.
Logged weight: 405
